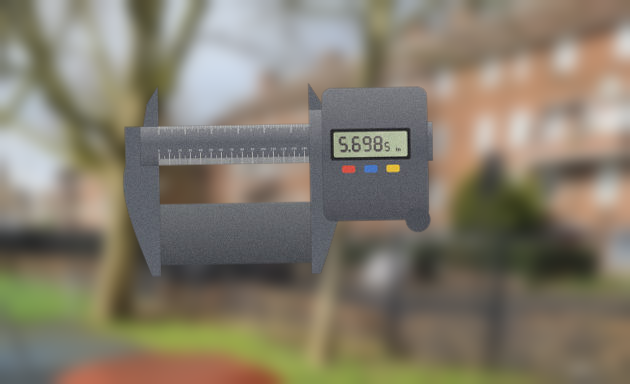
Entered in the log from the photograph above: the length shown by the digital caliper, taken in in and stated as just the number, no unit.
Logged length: 5.6985
